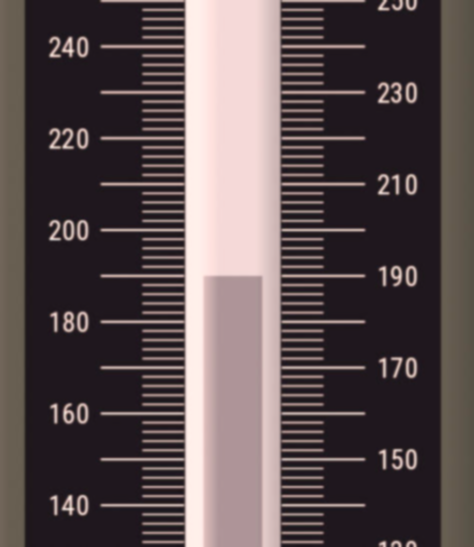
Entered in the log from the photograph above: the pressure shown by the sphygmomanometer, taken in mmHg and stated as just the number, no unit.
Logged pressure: 190
